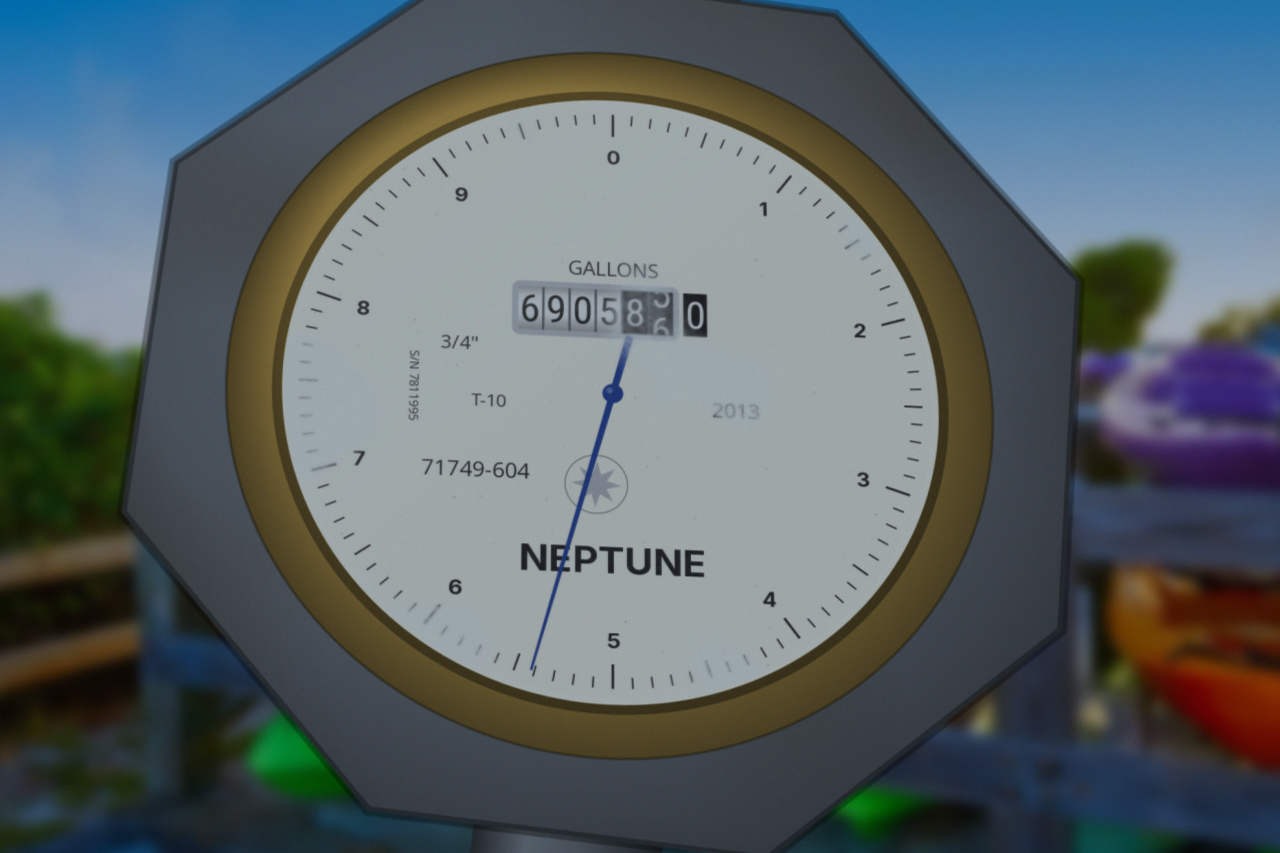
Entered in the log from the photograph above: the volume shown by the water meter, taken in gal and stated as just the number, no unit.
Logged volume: 6905855.4
